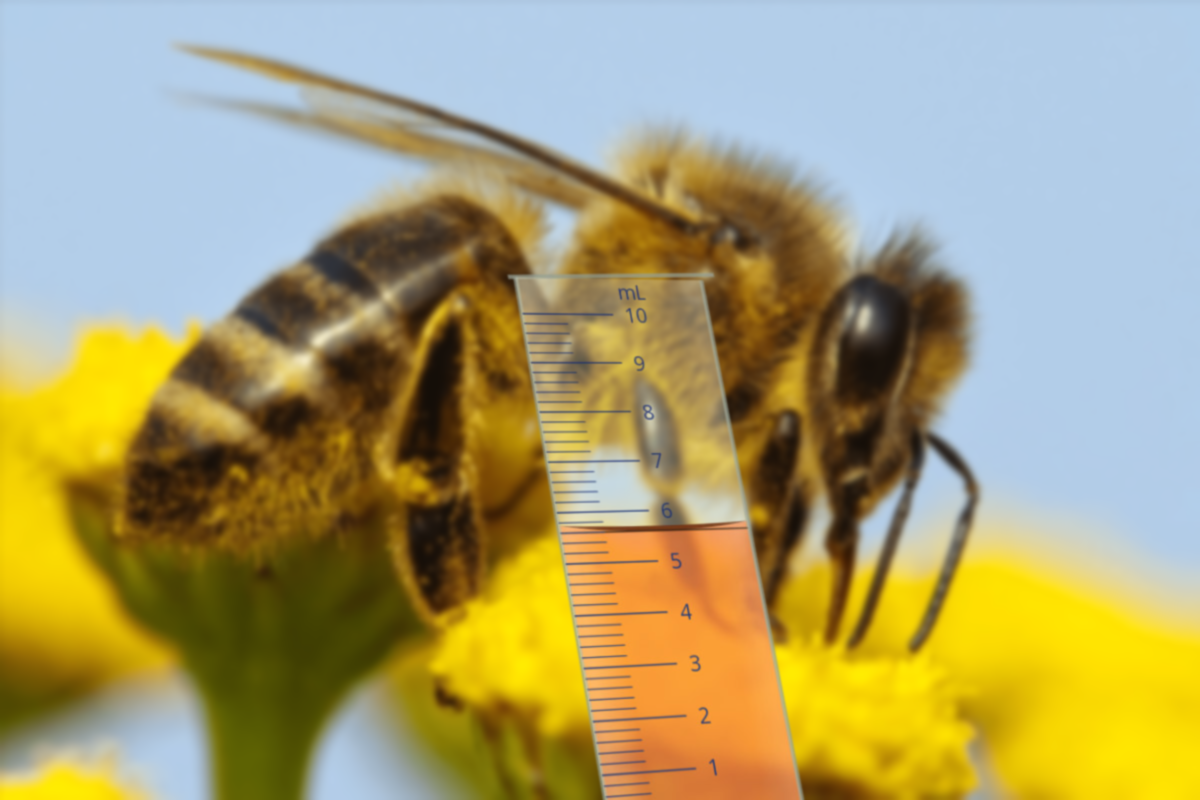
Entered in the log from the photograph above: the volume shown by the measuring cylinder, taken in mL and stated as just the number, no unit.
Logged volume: 5.6
